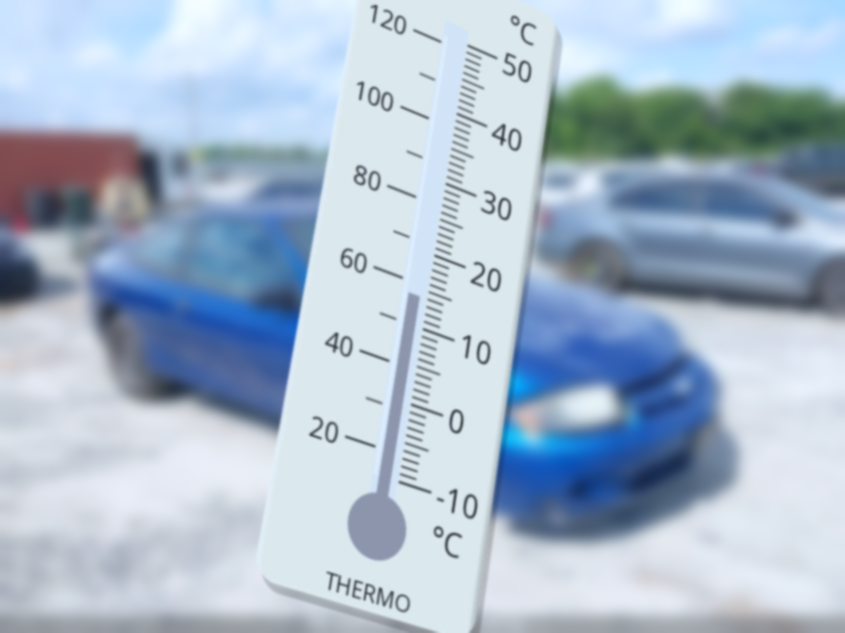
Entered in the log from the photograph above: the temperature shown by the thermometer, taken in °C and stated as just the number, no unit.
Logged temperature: 14
